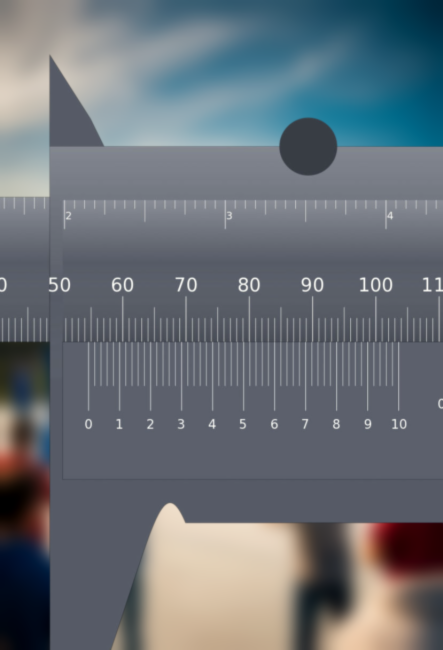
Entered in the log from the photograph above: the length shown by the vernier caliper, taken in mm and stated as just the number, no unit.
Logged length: 54.6
